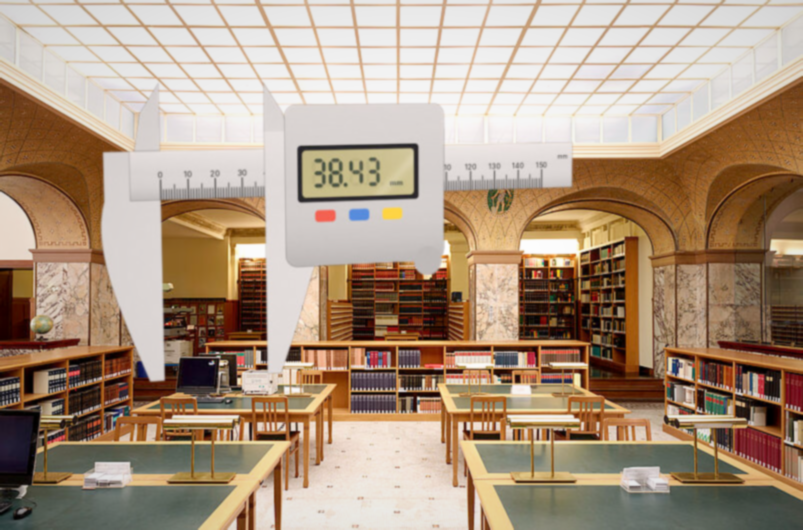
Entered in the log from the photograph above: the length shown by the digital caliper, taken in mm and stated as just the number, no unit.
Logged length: 38.43
